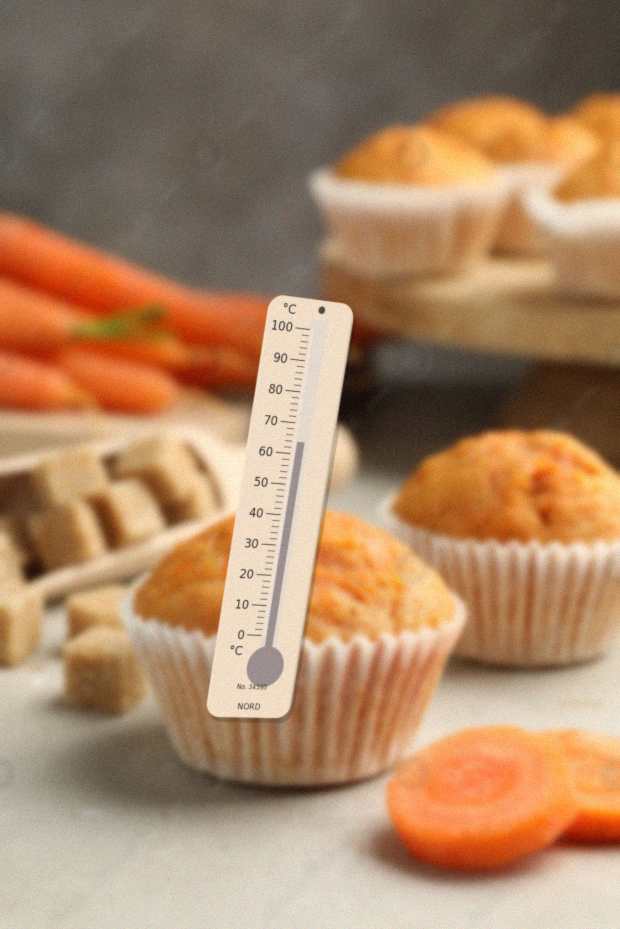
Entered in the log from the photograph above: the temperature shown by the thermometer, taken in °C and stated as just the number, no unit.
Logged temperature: 64
